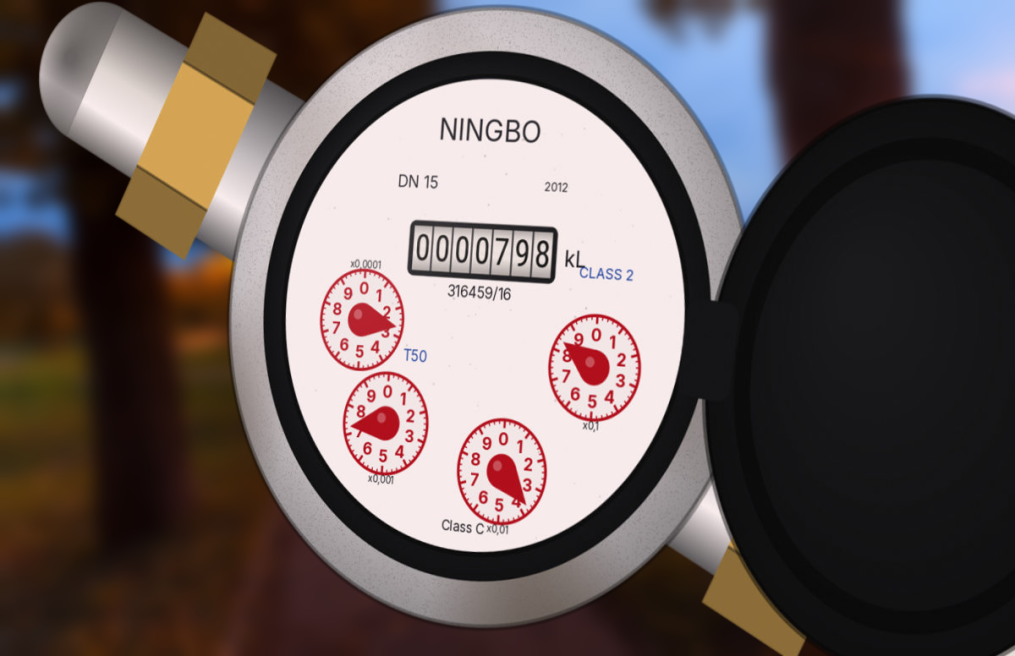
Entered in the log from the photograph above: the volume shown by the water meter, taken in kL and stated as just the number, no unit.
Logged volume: 798.8372
